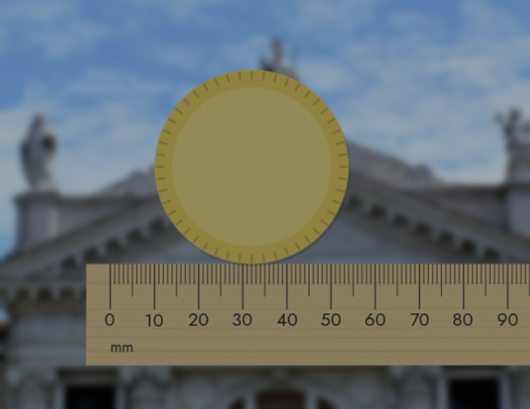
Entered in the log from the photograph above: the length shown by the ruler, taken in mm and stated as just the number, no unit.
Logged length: 44
